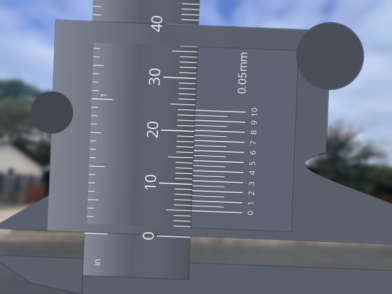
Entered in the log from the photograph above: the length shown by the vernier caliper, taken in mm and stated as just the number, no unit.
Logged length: 5.0
